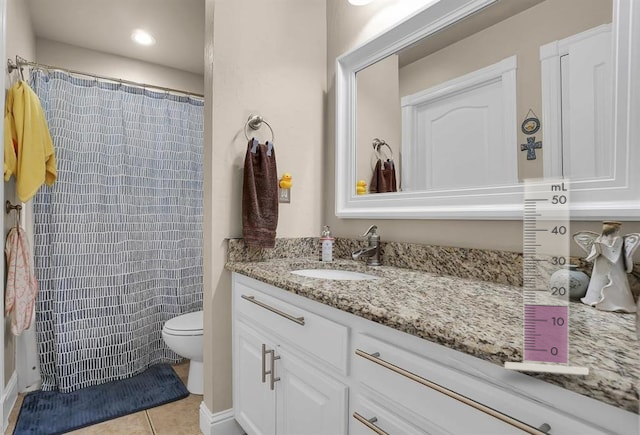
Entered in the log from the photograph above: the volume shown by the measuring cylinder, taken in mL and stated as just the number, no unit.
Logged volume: 15
